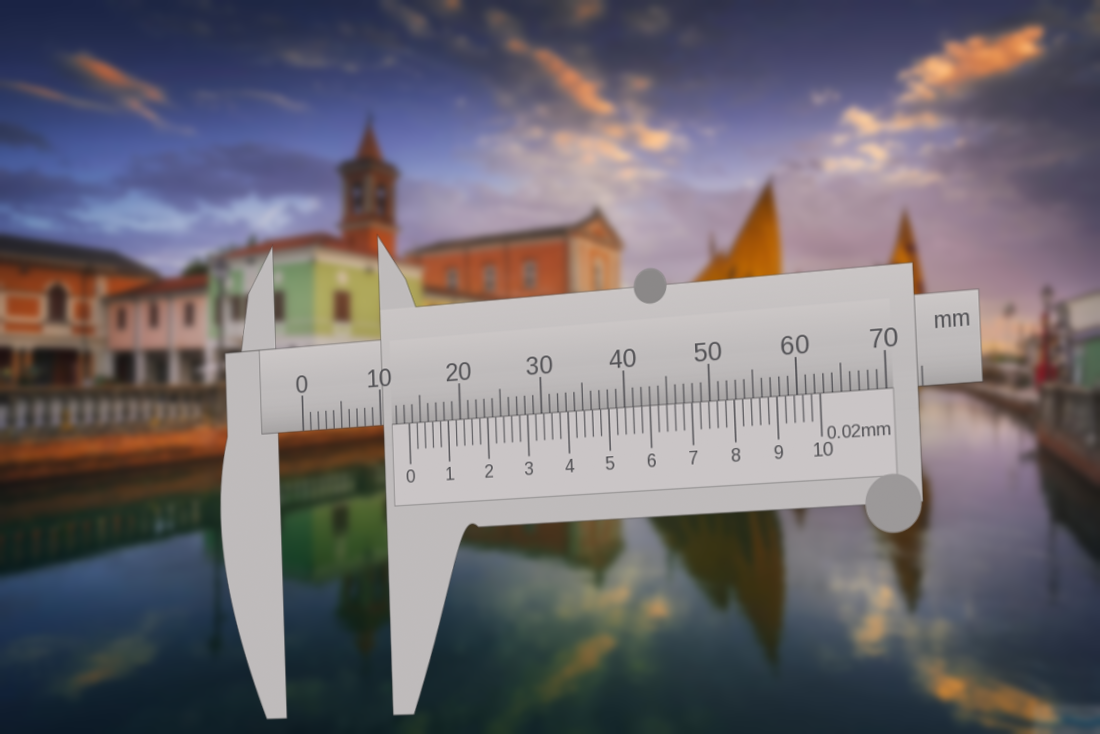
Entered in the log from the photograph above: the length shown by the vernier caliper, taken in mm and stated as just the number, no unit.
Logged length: 13.6
